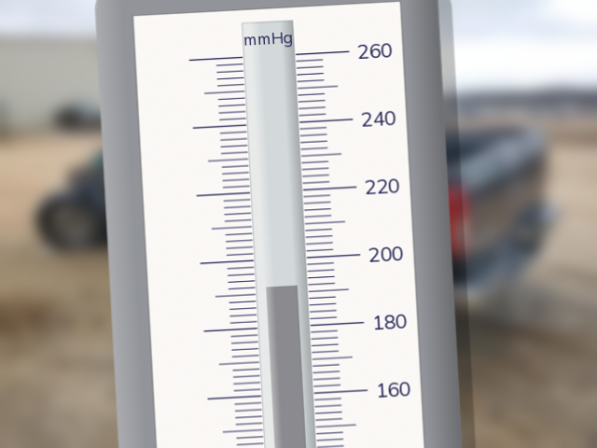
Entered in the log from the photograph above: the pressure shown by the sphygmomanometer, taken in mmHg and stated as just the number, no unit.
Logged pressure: 192
